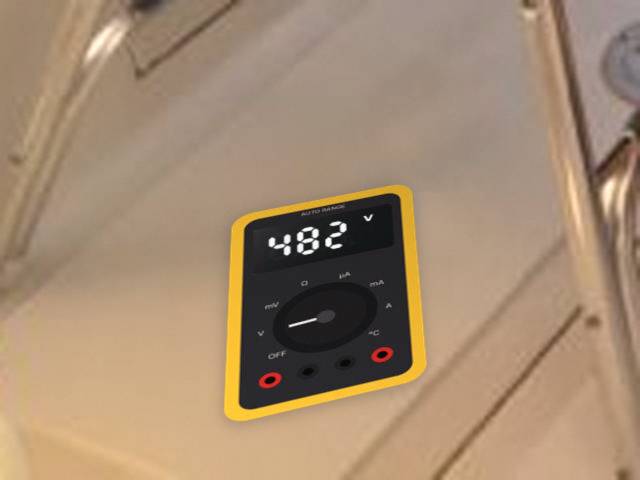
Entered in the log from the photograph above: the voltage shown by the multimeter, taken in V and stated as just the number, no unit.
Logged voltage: 482
